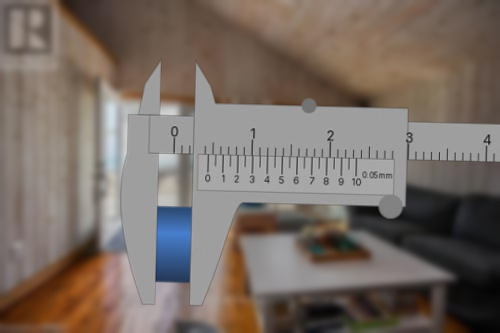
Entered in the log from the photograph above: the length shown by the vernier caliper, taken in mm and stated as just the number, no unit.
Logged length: 4.4
